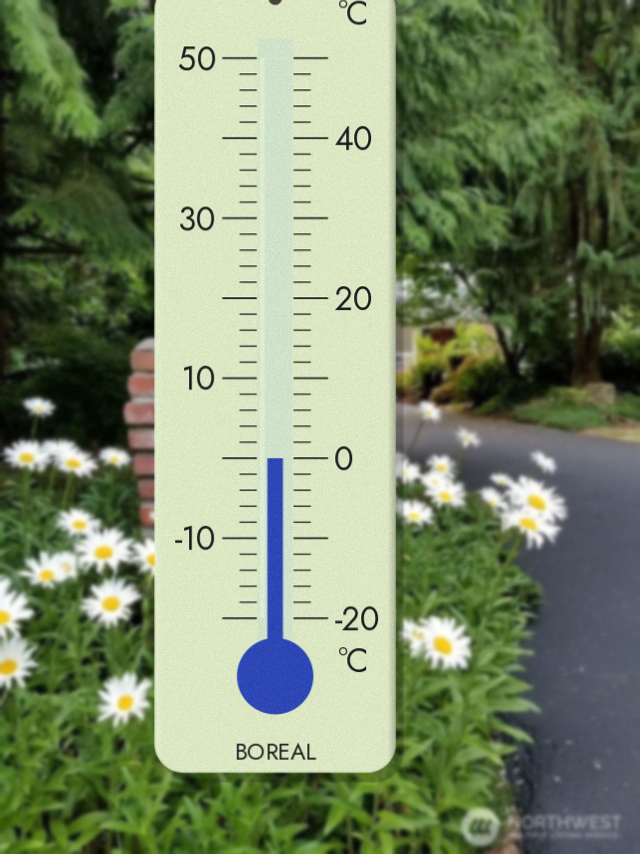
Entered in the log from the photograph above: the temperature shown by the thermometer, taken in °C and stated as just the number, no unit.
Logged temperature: 0
